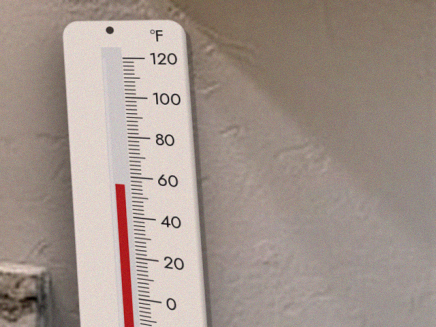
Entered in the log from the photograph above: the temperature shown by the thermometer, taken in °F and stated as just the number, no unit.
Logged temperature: 56
